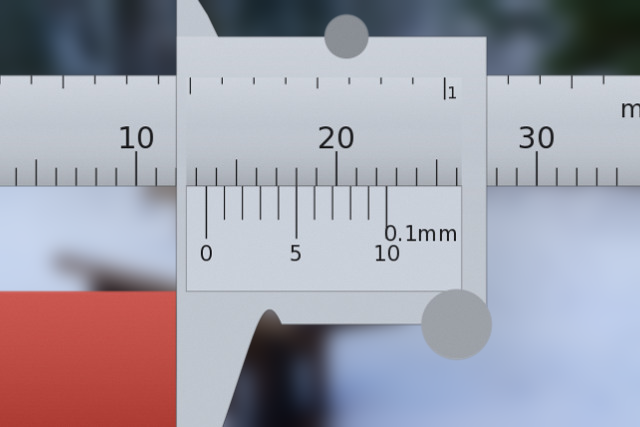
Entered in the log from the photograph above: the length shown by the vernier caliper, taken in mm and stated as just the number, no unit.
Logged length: 13.5
